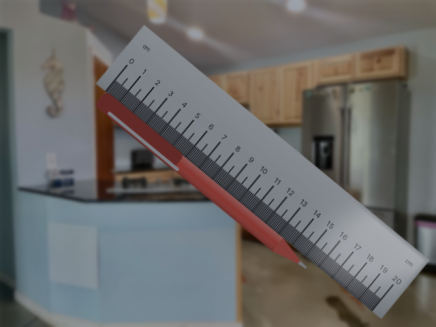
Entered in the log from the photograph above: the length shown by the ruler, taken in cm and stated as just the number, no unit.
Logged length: 15.5
